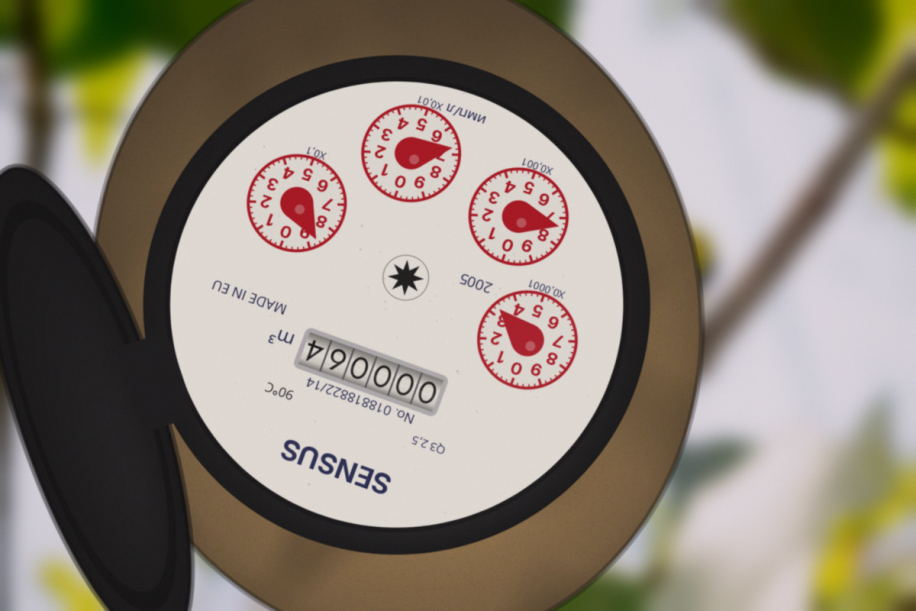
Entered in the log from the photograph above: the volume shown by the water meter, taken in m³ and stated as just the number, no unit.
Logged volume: 64.8673
